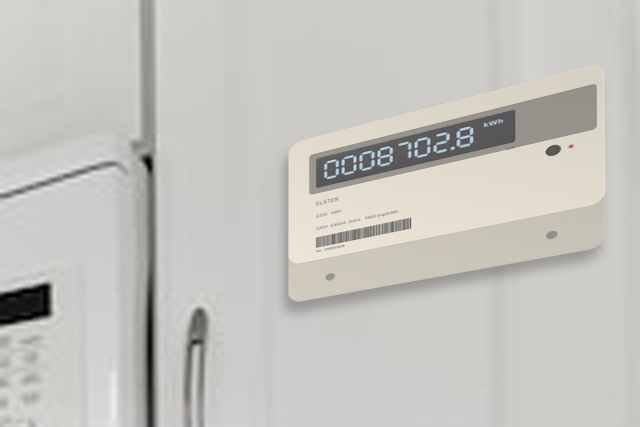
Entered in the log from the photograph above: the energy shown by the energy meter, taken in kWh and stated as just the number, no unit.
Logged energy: 8702.8
